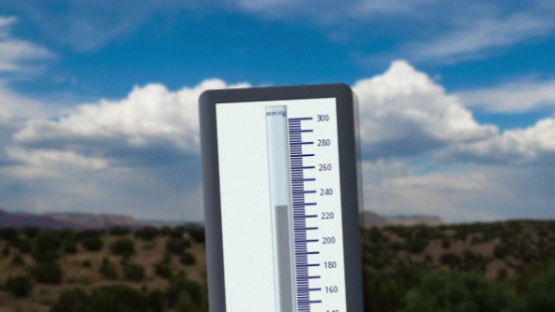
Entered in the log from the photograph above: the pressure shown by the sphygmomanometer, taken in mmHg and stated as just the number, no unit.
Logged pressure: 230
